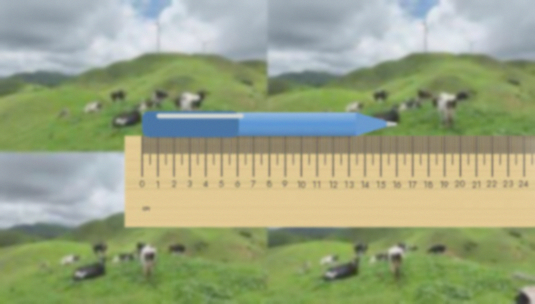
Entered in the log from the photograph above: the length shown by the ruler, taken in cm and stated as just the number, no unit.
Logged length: 16
